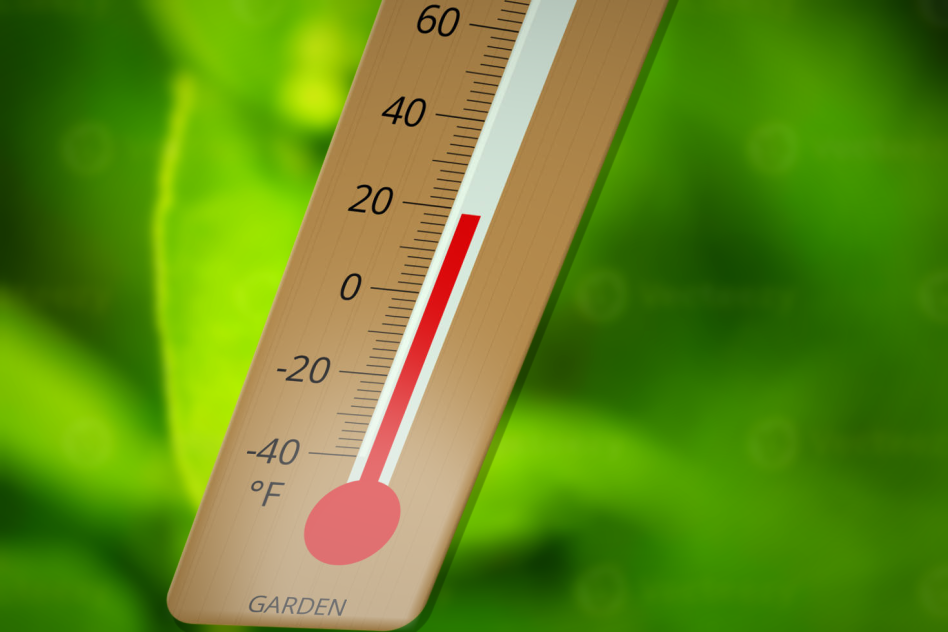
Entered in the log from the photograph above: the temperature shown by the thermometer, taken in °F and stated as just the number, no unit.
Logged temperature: 19
